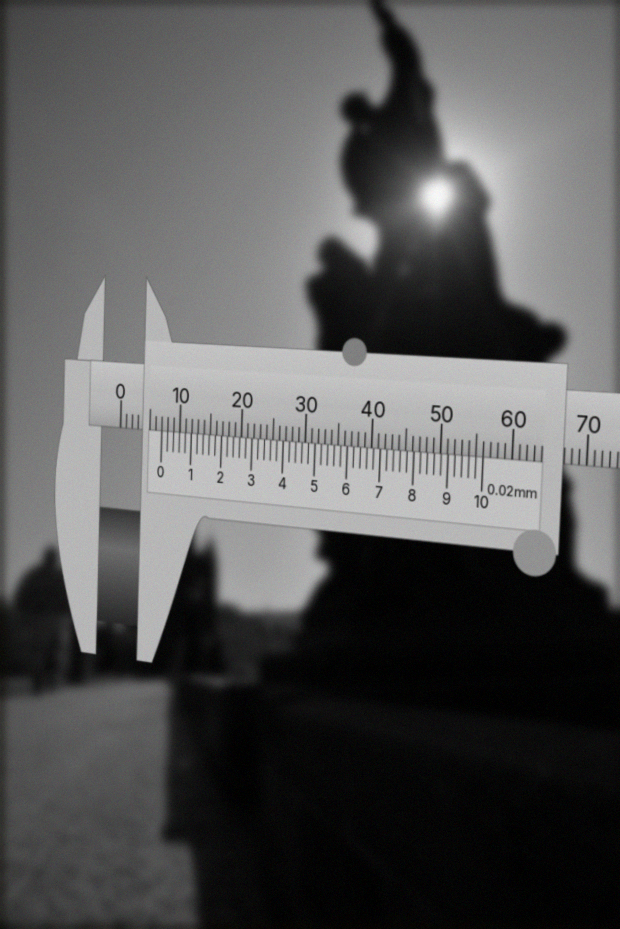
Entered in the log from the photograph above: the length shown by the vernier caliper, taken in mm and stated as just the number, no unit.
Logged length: 7.0
